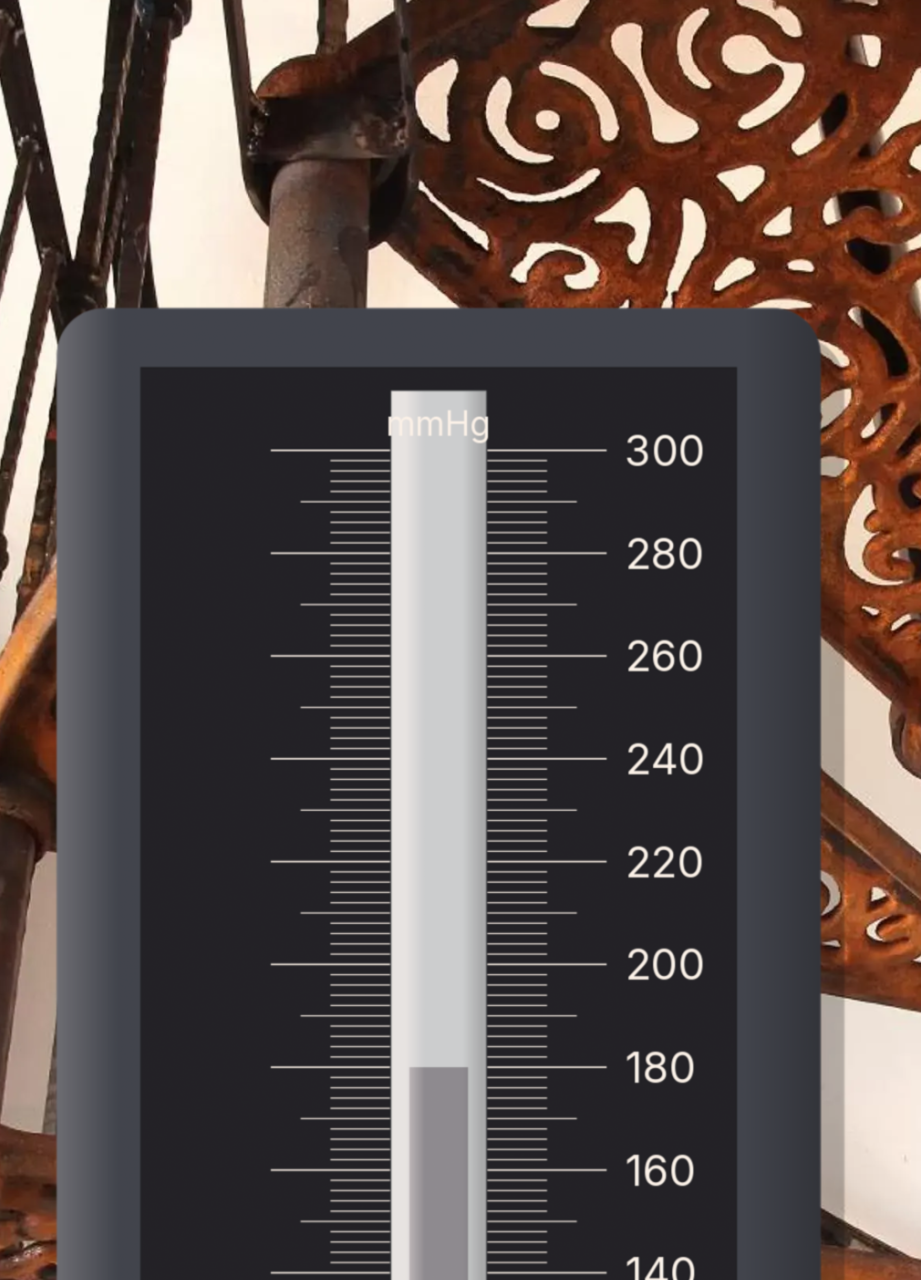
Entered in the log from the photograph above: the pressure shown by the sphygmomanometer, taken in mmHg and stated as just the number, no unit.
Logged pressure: 180
